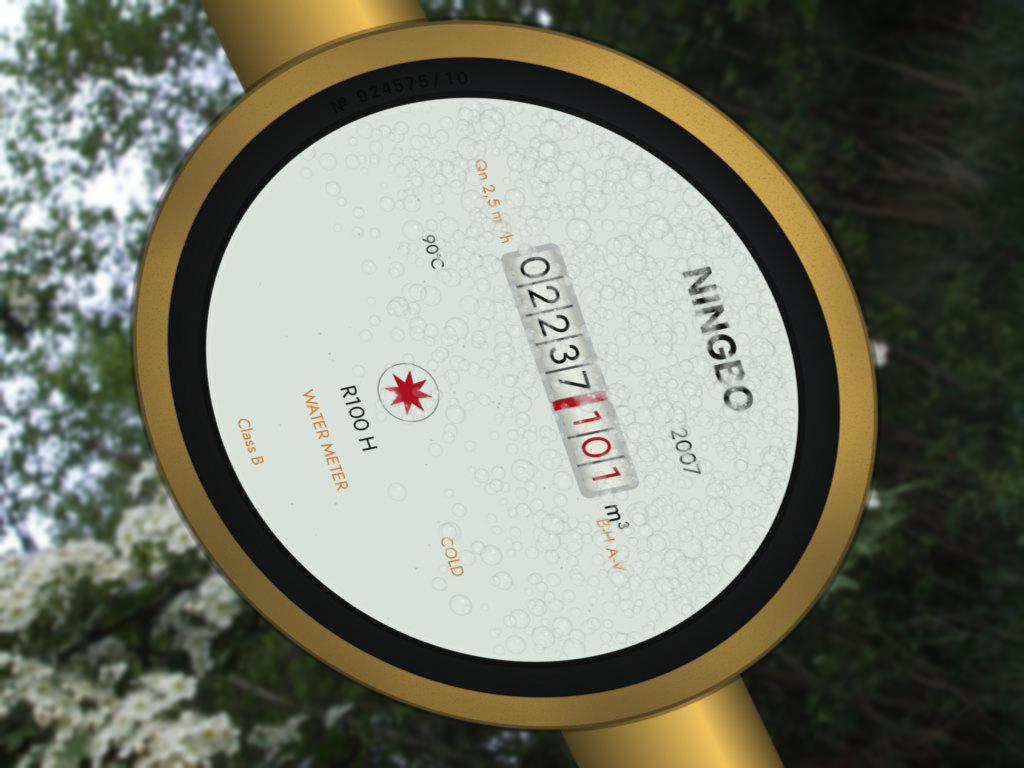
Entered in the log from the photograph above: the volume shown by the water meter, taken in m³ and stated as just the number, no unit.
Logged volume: 2237.101
